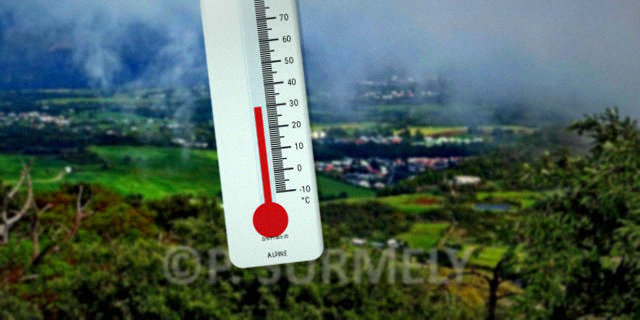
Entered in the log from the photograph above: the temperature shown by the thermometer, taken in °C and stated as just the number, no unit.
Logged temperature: 30
